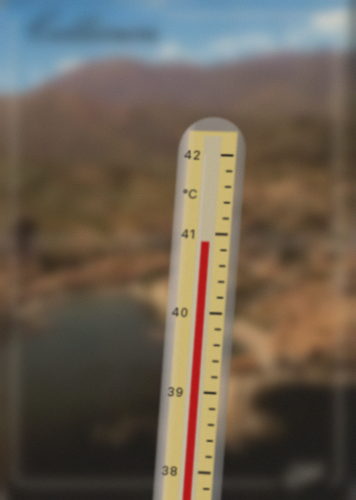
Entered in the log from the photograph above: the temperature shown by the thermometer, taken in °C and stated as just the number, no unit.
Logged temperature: 40.9
